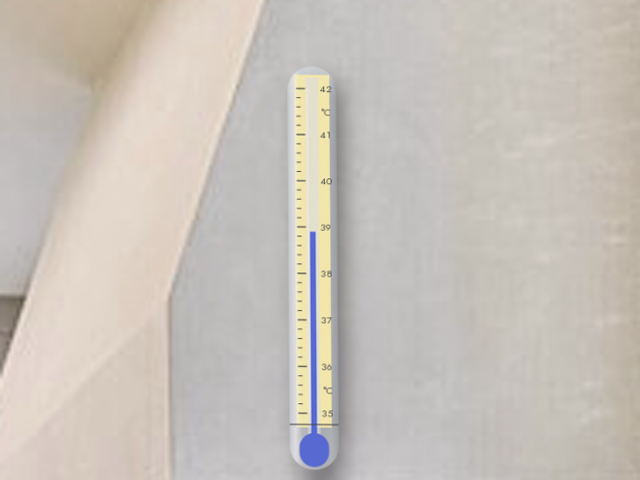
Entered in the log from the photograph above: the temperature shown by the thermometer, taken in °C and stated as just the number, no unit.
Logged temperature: 38.9
